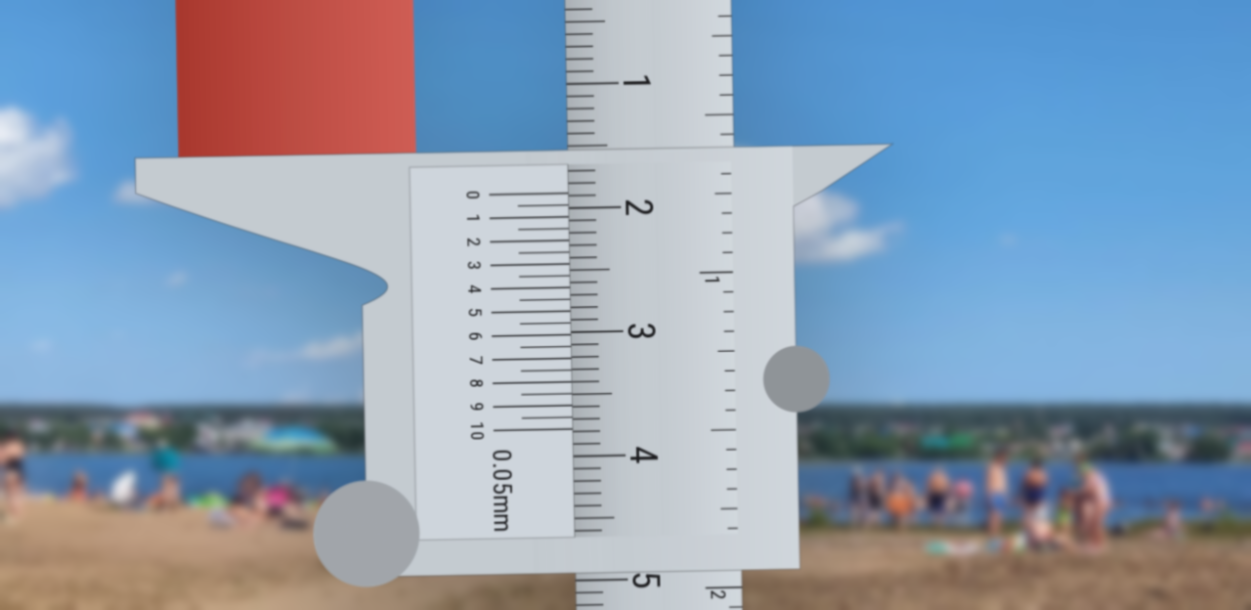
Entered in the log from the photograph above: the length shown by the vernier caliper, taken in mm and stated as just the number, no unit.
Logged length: 18.8
